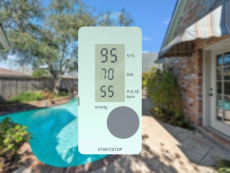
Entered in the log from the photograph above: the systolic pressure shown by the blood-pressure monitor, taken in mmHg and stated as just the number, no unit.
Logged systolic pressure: 95
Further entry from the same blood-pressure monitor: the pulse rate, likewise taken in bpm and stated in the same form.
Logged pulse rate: 55
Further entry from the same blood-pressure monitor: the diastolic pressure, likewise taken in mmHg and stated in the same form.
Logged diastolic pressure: 70
